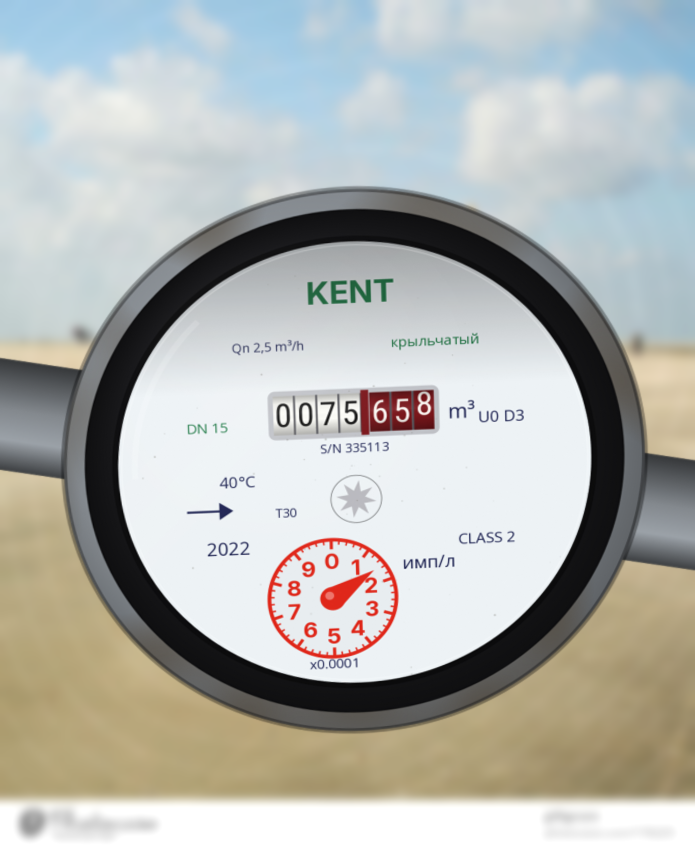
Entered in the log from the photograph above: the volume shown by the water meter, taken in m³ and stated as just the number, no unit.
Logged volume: 75.6581
